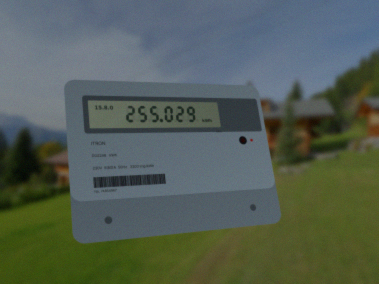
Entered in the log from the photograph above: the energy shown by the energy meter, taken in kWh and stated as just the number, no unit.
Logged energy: 255.029
